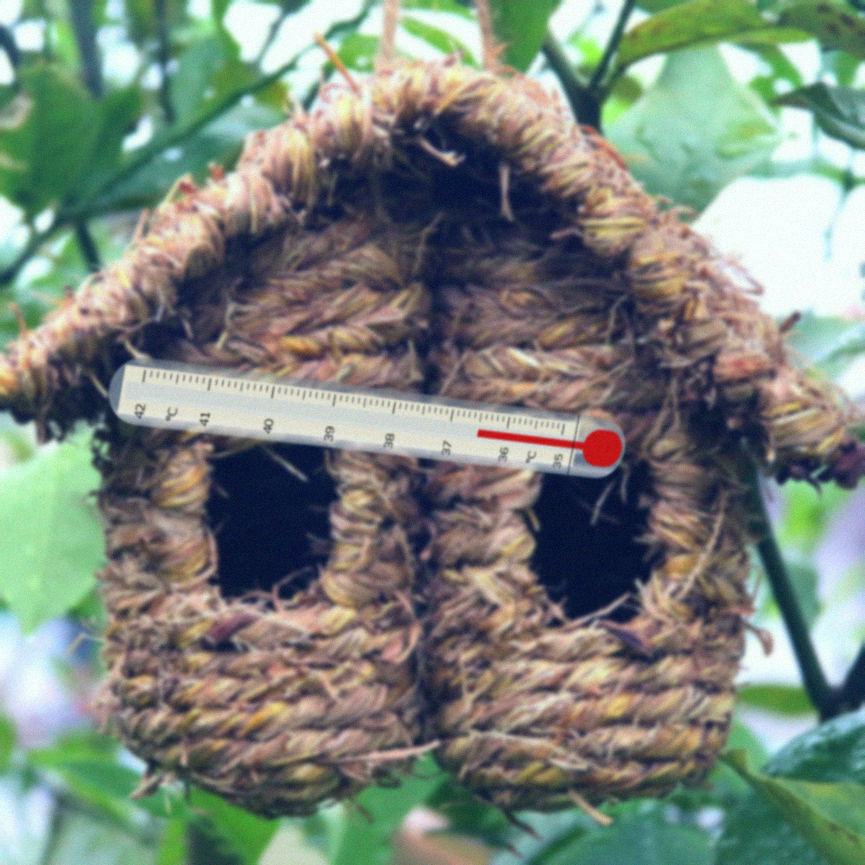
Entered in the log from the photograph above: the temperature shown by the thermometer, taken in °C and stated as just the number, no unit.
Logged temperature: 36.5
